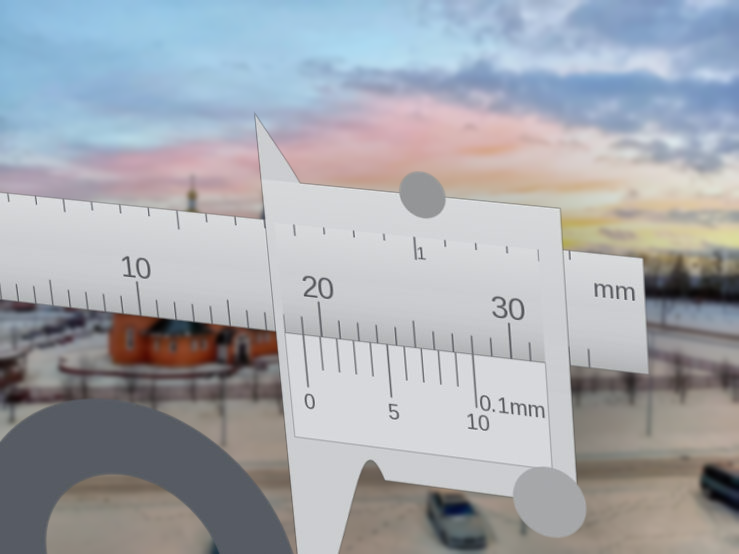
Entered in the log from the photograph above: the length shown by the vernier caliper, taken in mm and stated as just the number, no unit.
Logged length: 19.0
